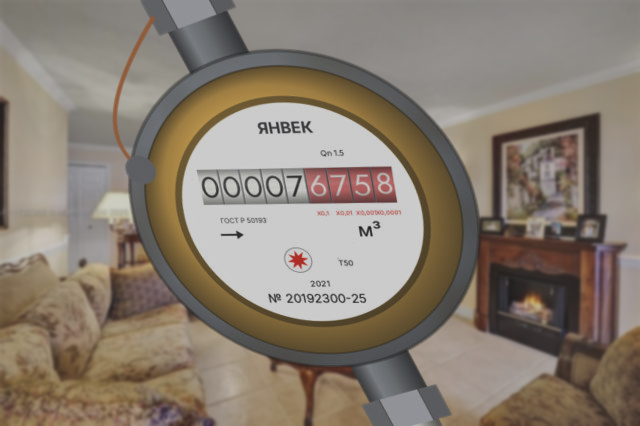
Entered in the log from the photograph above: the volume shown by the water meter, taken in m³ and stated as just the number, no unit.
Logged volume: 7.6758
